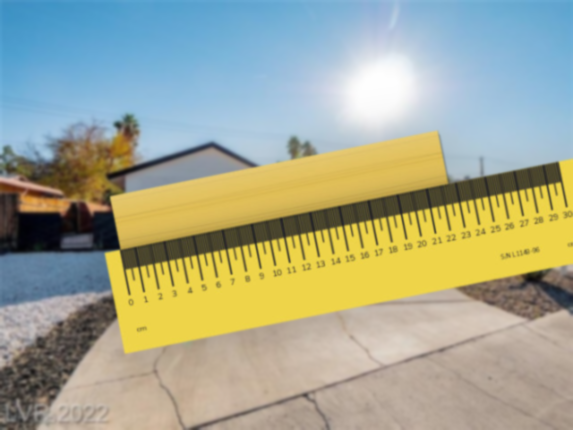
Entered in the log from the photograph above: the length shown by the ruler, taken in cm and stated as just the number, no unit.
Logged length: 22.5
